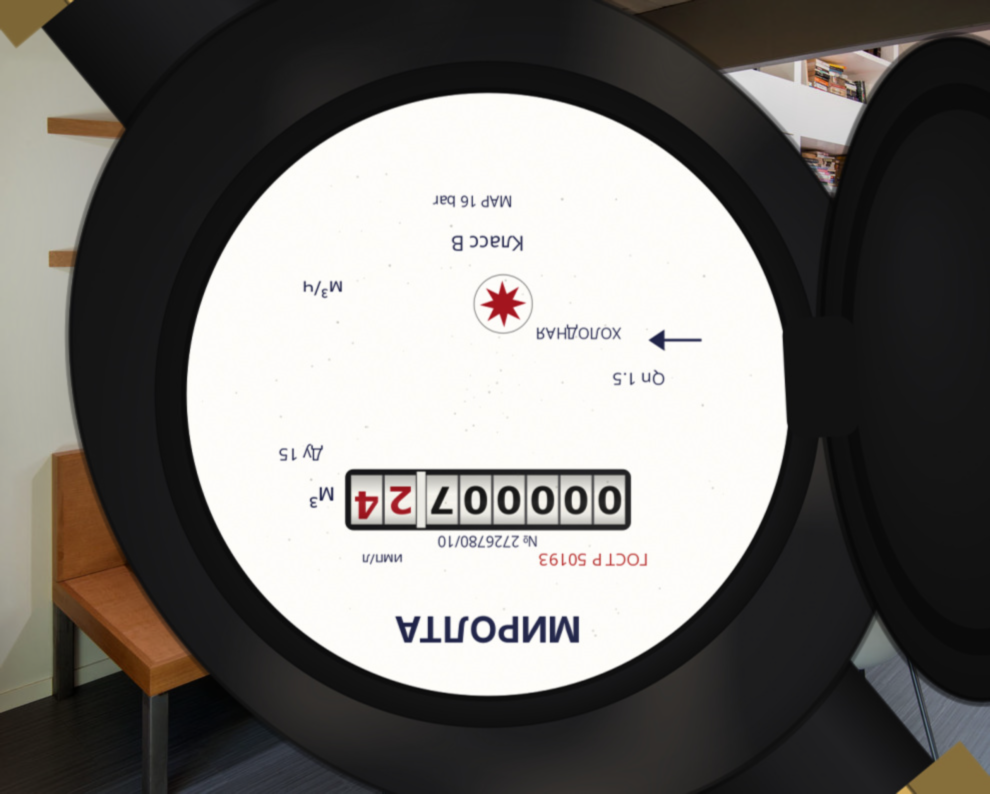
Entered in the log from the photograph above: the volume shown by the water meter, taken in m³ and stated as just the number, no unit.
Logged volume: 7.24
